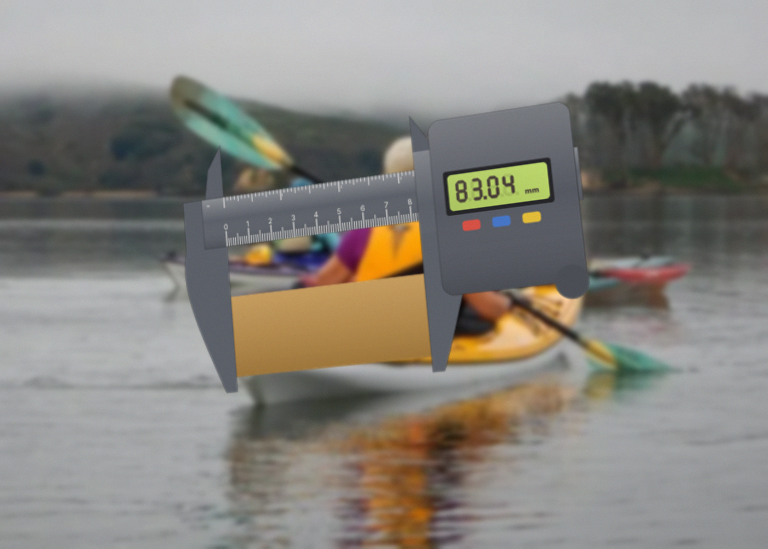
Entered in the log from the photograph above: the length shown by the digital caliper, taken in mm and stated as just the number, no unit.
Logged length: 83.04
